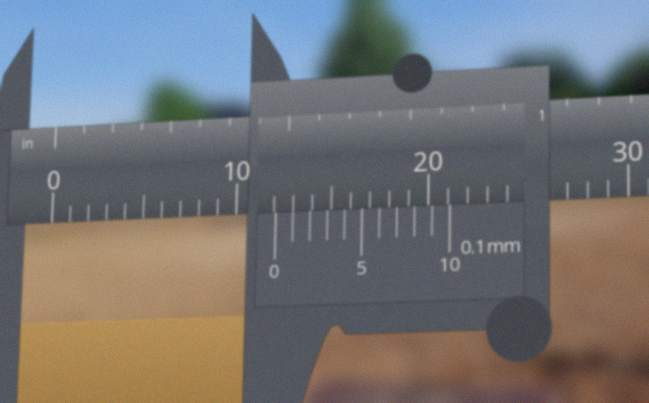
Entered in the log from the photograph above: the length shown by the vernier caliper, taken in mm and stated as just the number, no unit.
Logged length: 12.1
